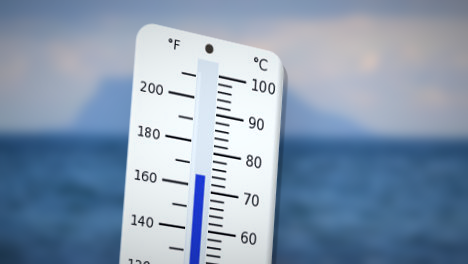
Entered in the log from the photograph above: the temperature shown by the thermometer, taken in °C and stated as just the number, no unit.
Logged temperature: 74
